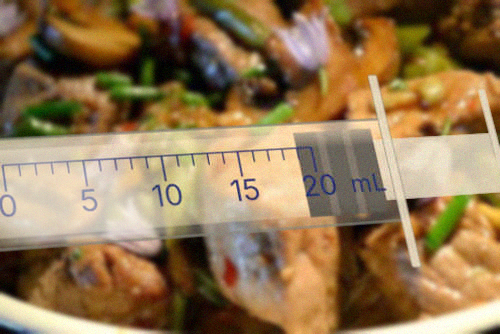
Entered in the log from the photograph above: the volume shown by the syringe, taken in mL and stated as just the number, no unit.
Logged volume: 19
